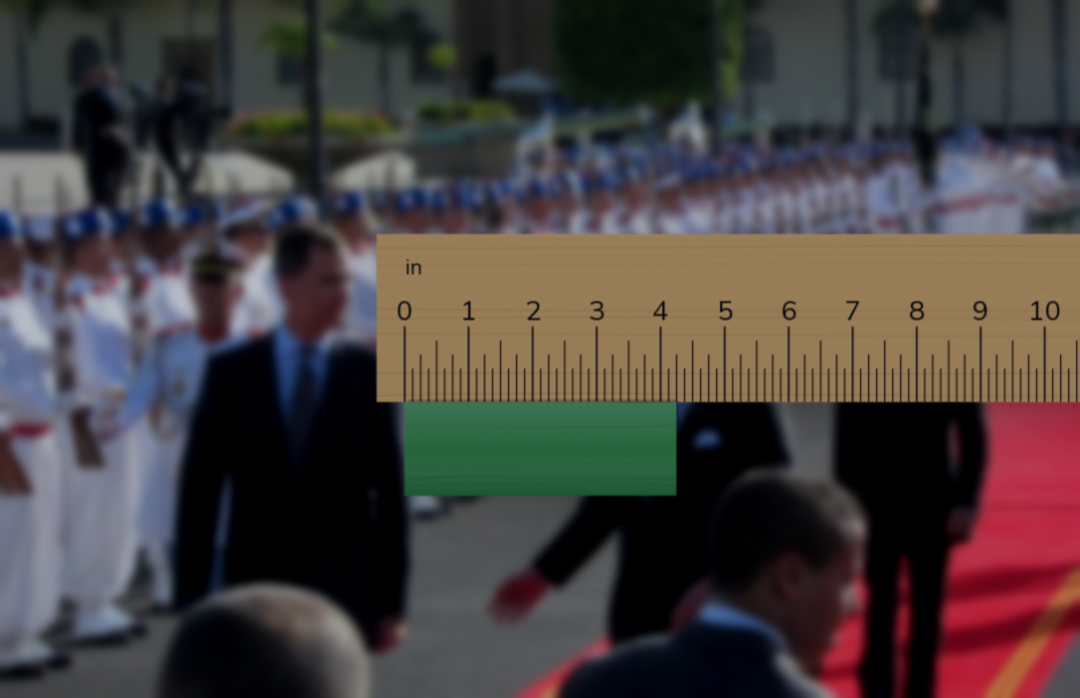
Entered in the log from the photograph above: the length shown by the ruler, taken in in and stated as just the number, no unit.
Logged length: 4.25
